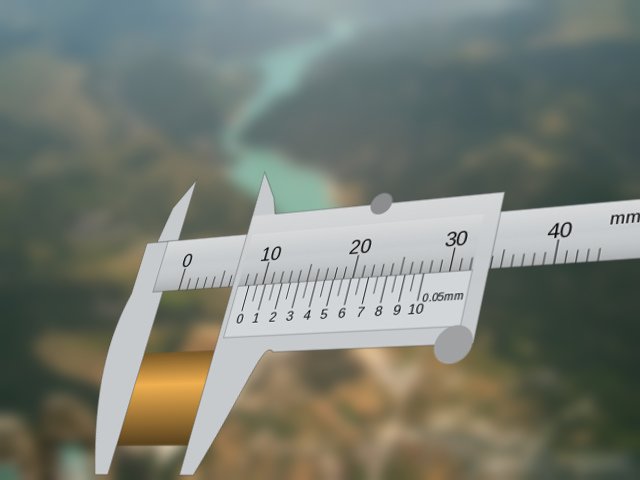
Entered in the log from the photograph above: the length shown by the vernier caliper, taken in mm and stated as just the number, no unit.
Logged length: 8.4
